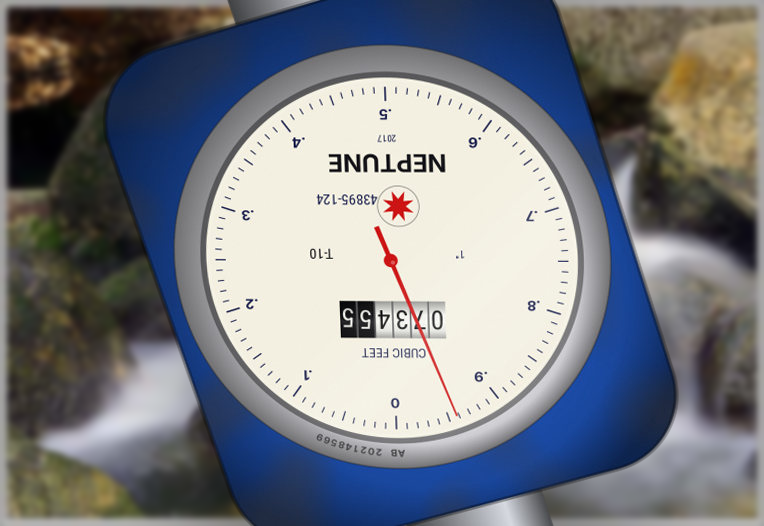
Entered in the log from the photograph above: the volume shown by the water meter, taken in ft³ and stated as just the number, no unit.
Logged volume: 73454.94
